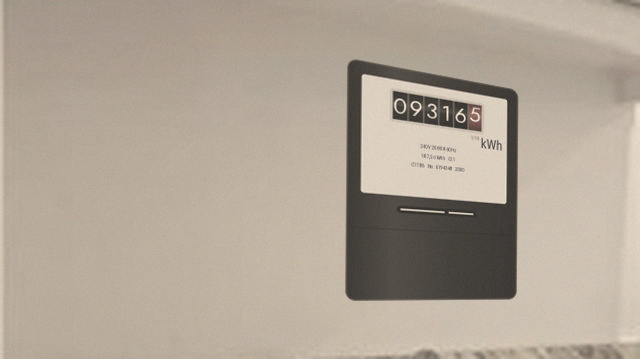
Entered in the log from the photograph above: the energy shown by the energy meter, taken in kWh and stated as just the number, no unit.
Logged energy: 9316.5
